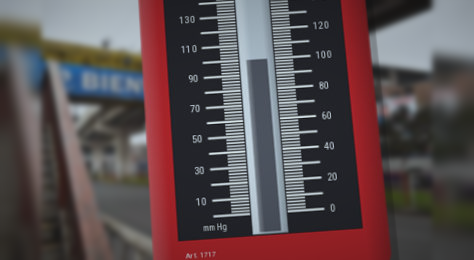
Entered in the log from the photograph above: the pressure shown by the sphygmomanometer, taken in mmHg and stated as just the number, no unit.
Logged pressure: 100
